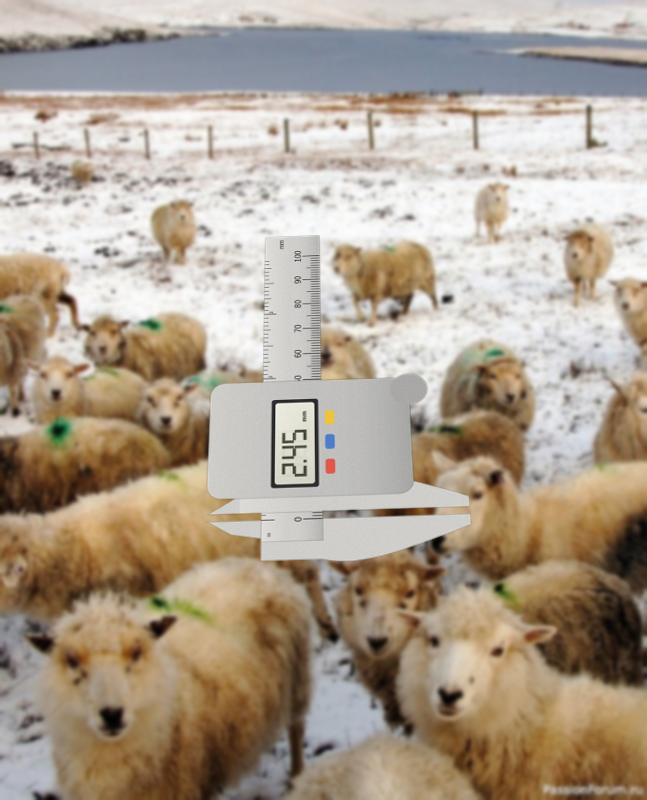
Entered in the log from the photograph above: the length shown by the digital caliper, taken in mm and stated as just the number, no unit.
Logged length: 2.45
